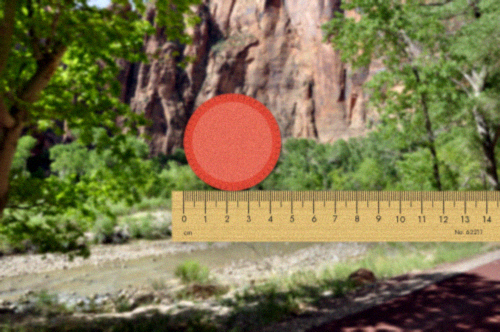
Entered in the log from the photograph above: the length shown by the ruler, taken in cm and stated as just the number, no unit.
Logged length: 4.5
